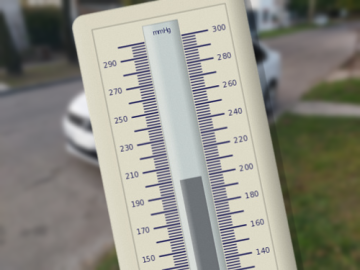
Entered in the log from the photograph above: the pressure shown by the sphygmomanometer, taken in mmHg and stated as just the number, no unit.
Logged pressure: 200
